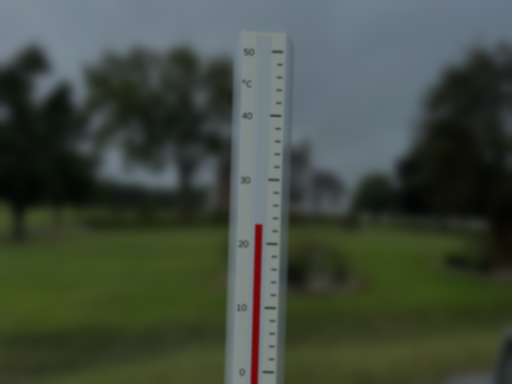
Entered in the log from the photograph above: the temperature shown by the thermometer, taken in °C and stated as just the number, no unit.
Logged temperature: 23
